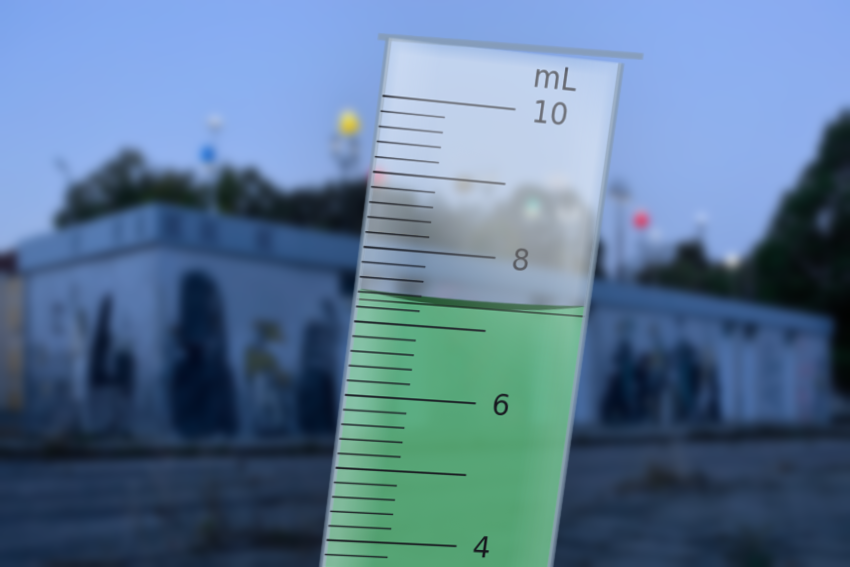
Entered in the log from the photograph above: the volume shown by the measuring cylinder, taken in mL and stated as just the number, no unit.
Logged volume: 7.3
